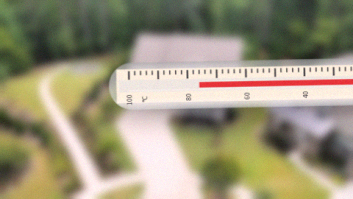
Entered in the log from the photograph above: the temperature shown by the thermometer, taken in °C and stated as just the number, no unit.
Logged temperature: 76
